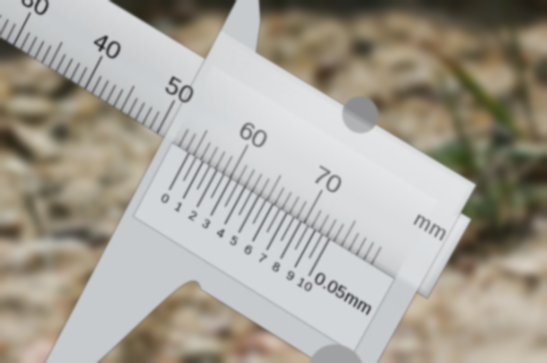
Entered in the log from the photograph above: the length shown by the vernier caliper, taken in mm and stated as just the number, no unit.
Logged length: 54.4
